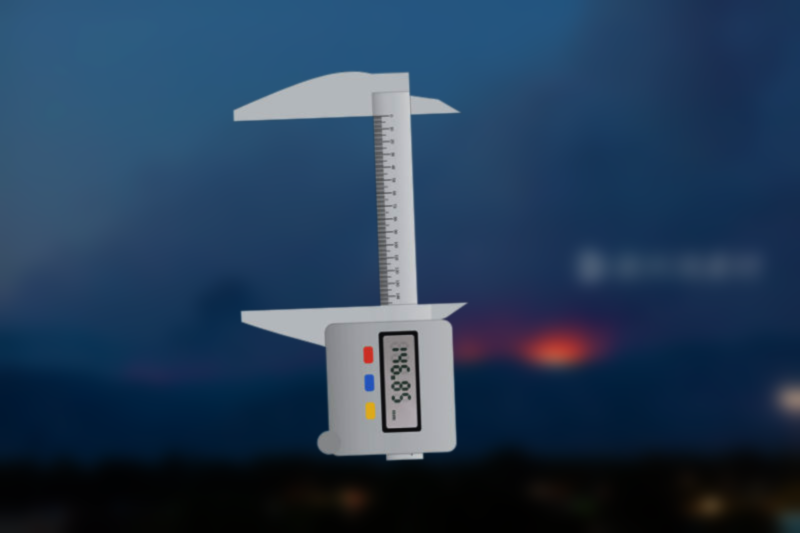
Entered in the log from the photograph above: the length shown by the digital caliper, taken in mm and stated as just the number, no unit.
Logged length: 146.85
